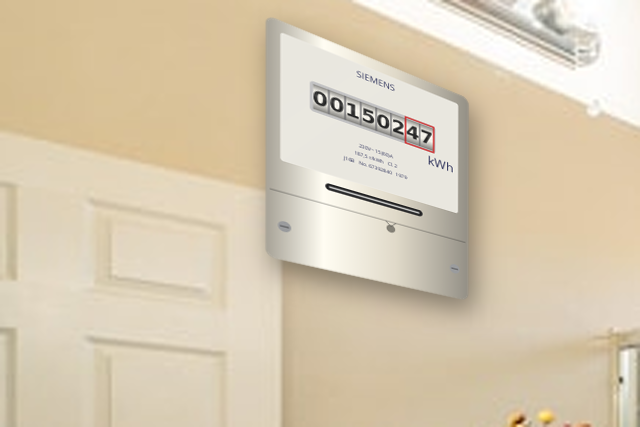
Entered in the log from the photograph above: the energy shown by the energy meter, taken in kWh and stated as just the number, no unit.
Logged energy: 1502.47
